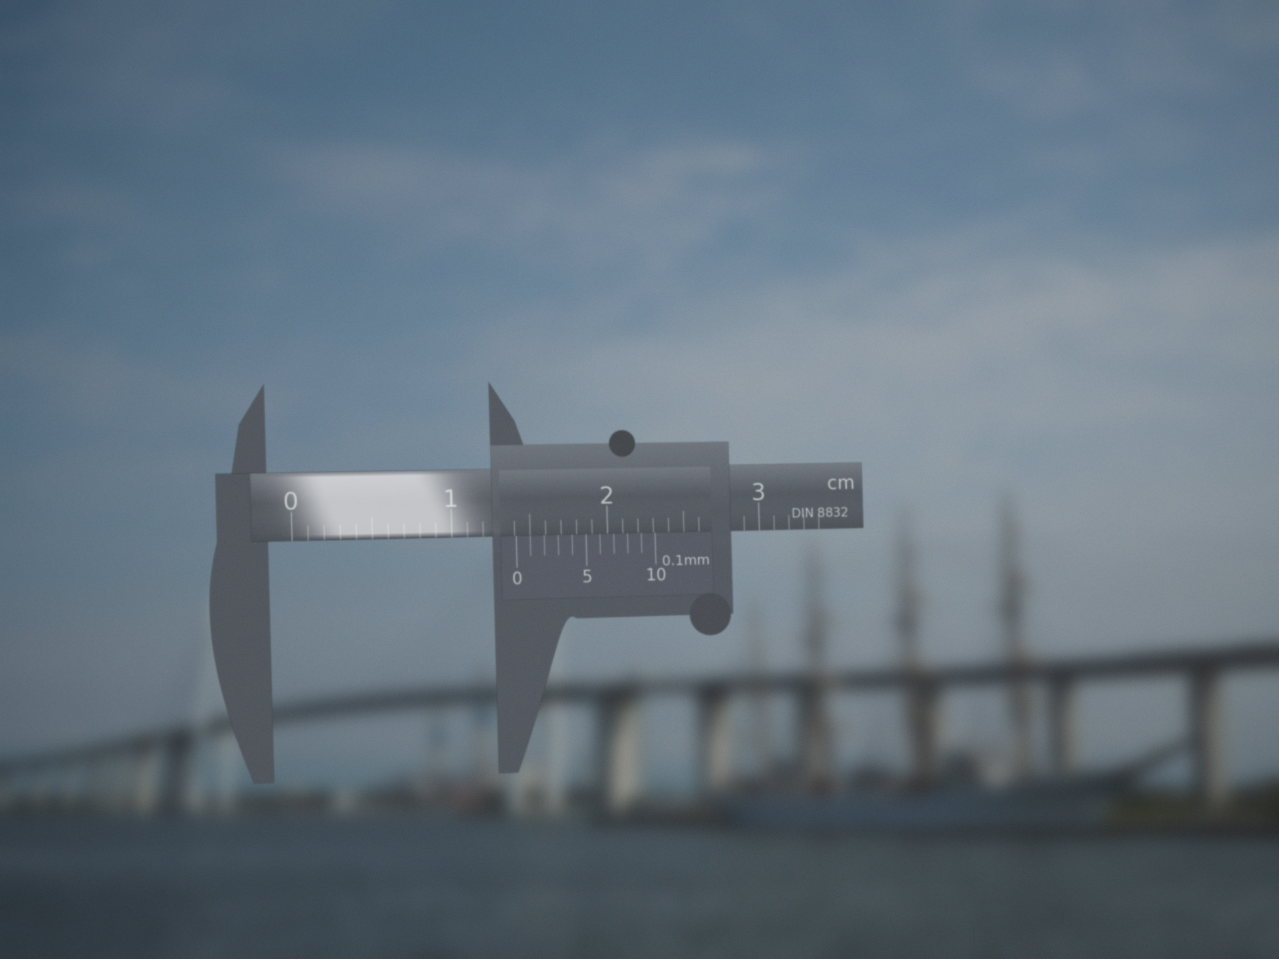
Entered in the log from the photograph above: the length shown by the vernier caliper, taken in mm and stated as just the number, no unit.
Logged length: 14.1
